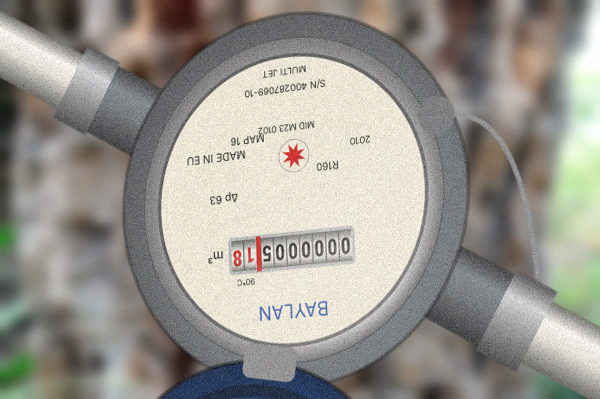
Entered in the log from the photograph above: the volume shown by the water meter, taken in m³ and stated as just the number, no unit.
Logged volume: 5.18
